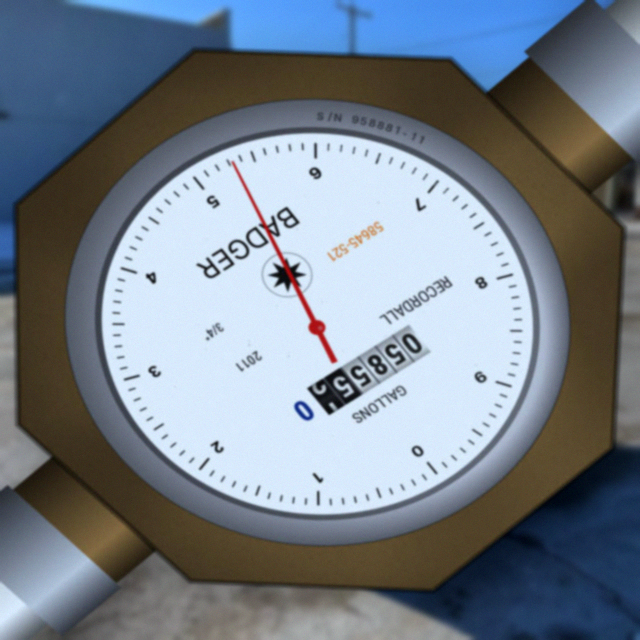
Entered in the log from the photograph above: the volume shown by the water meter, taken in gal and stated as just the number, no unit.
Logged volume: 585515.3
